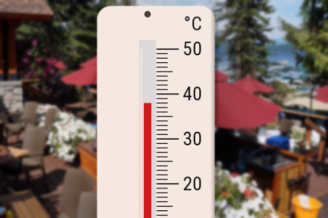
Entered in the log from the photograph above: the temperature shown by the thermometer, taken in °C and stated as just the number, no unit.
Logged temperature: 38
